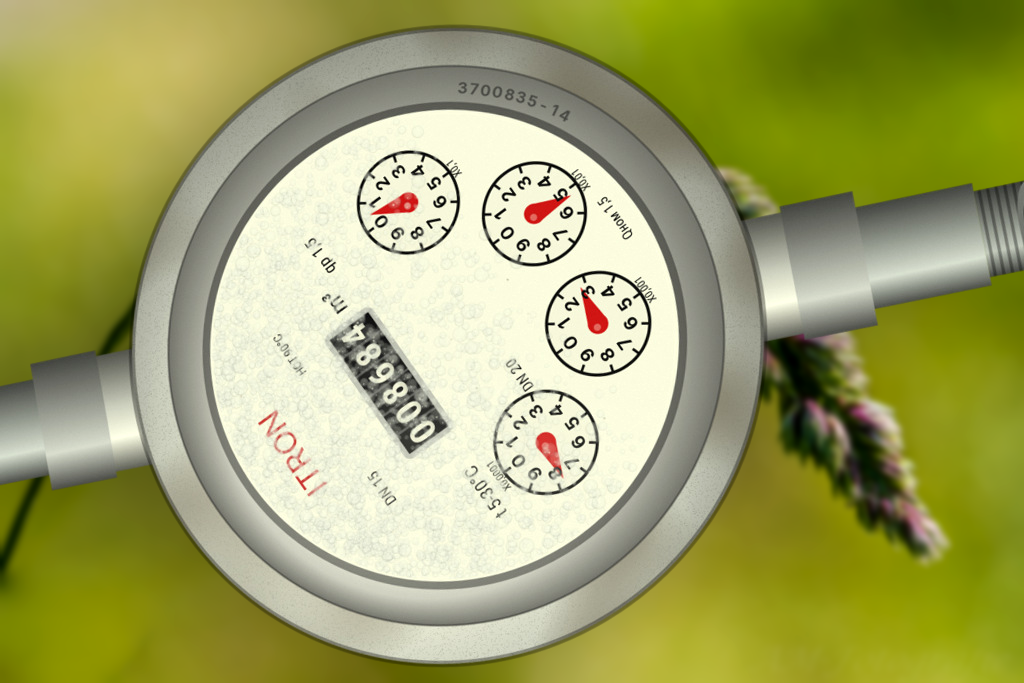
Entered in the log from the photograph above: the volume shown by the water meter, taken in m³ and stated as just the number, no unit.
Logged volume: 8684.0527
